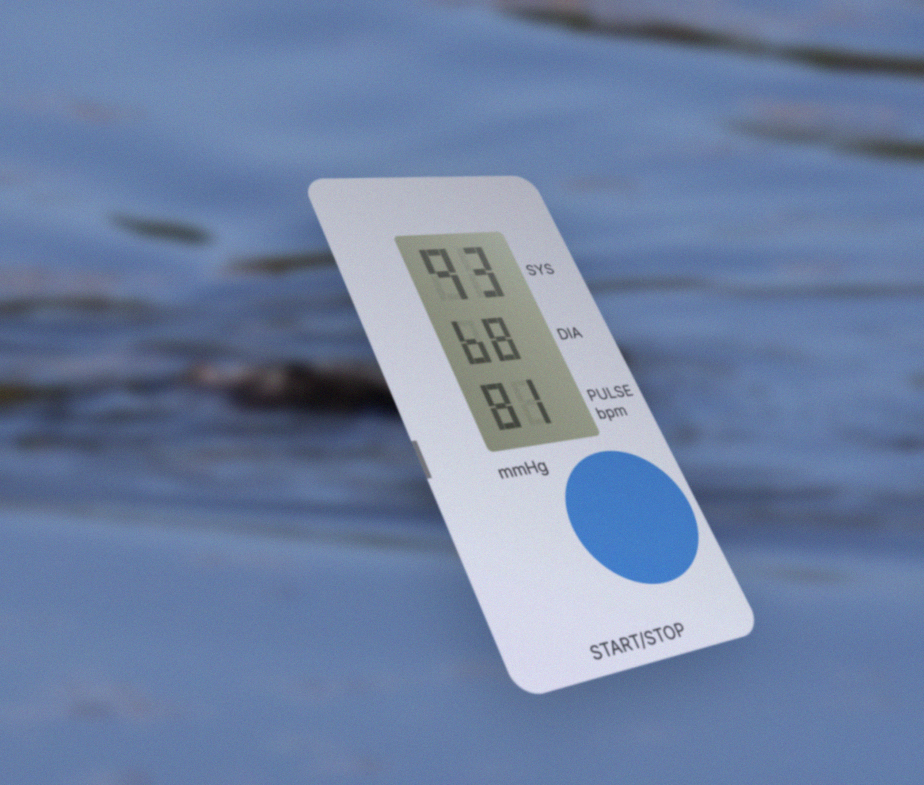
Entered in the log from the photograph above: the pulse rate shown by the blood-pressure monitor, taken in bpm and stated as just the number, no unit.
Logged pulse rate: 81
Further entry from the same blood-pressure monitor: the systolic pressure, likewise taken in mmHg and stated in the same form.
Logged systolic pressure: 93
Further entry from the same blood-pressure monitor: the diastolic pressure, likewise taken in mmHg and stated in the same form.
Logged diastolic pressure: 68
